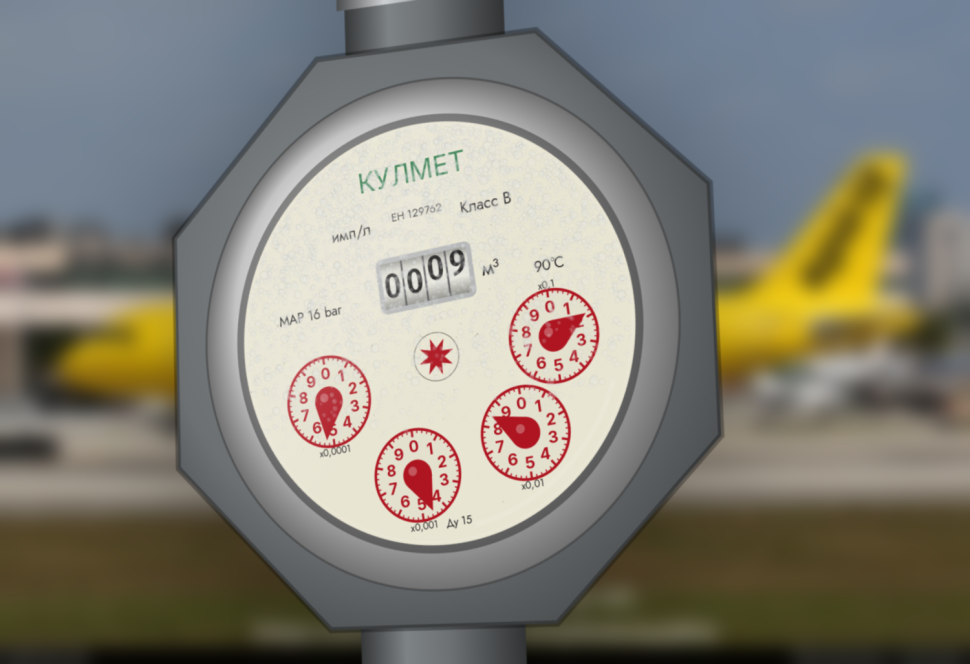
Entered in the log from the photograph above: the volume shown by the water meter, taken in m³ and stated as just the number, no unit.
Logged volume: 9.1845
